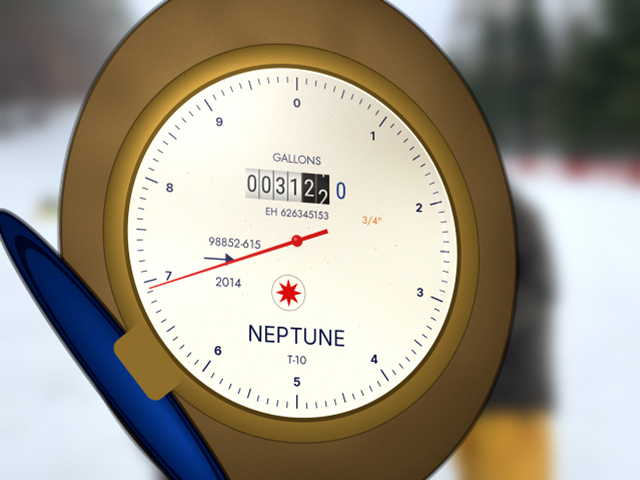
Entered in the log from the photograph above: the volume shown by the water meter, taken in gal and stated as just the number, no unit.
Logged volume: 31216.9
